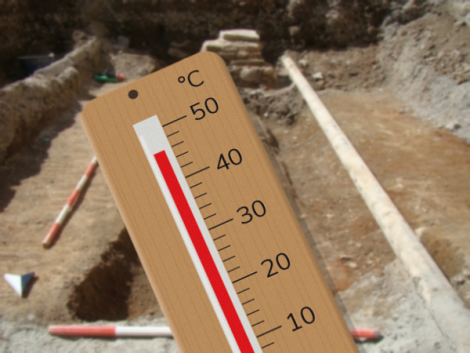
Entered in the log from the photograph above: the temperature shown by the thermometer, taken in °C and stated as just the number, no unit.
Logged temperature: 46
